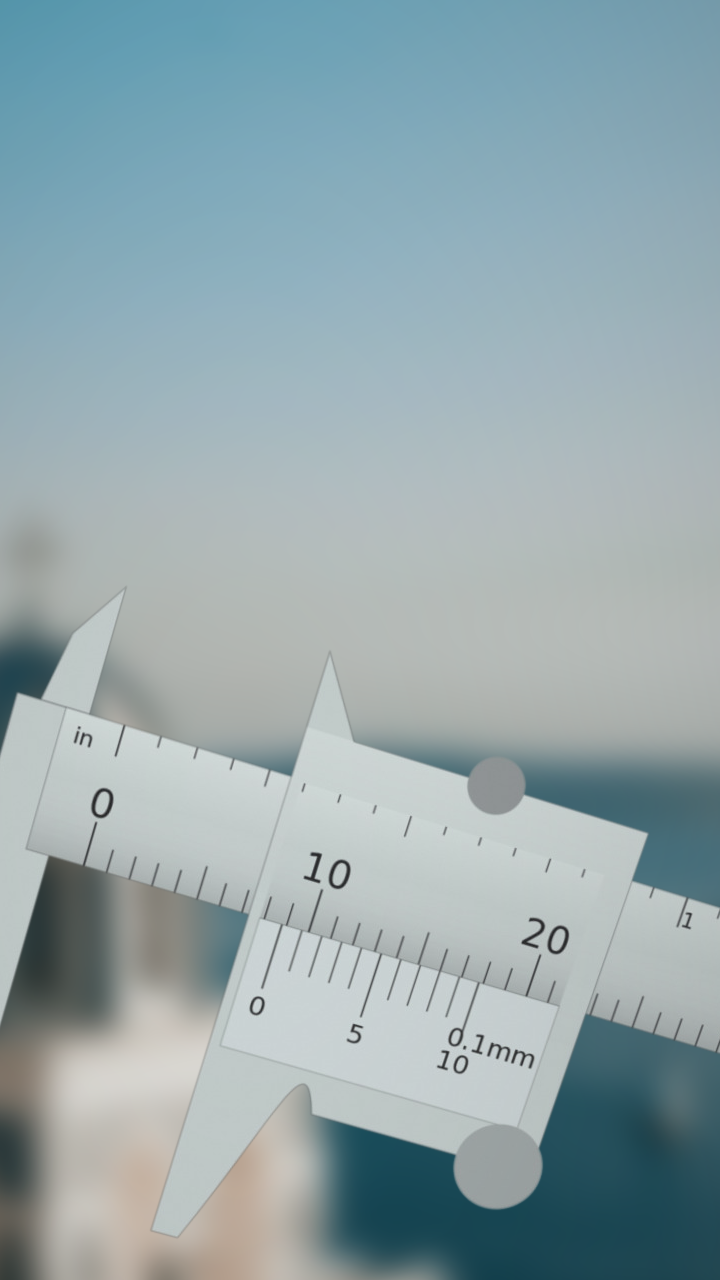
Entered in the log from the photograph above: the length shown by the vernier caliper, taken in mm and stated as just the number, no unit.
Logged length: 8.8
